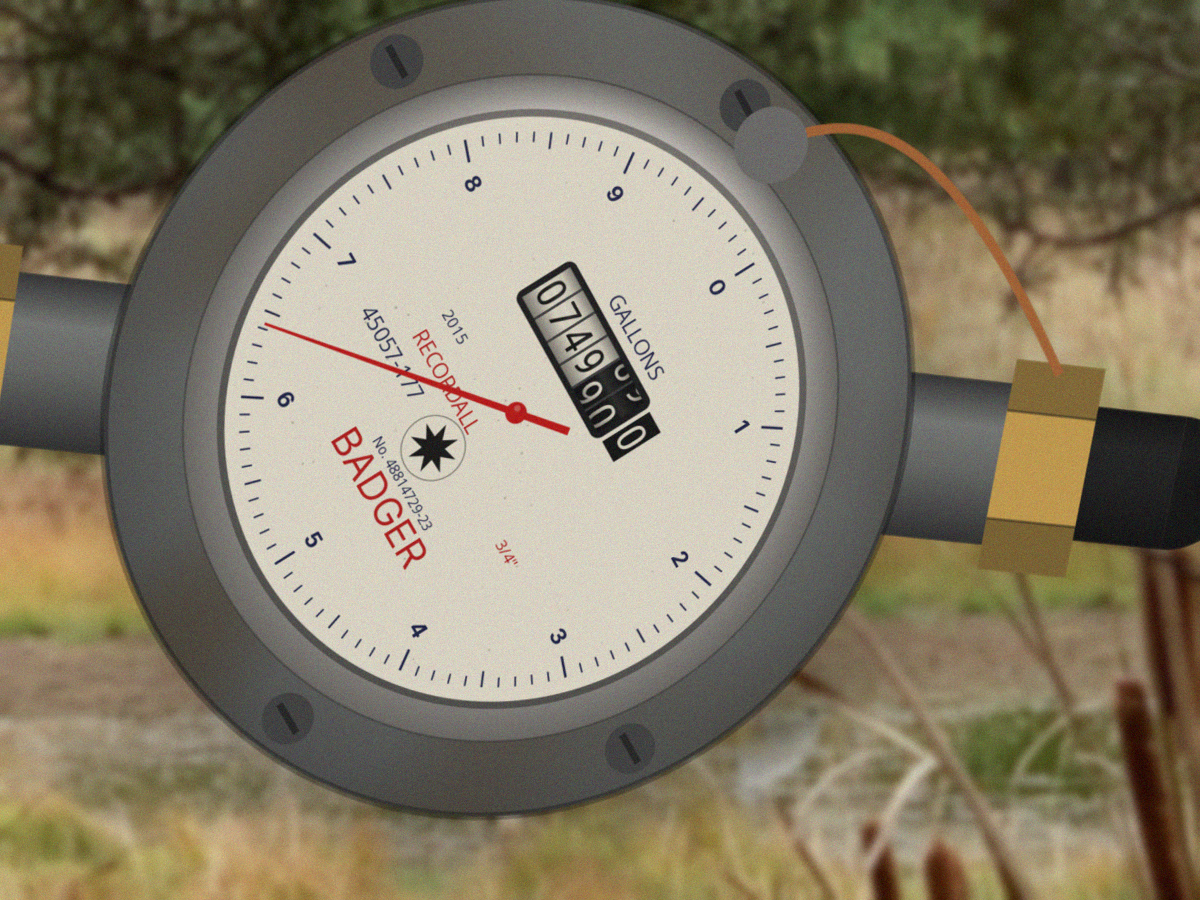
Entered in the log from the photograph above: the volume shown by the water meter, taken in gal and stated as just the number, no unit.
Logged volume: 749896.4
